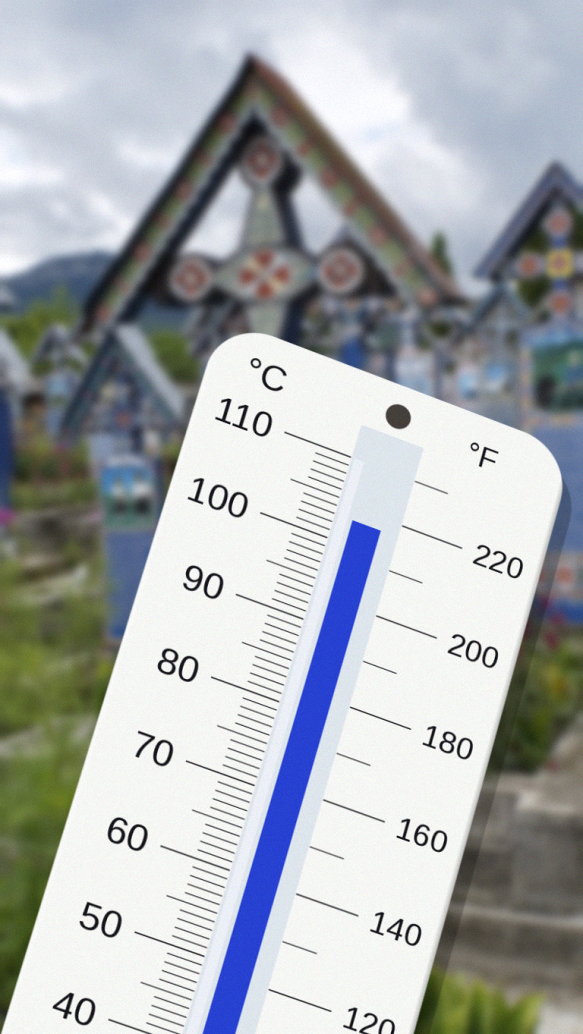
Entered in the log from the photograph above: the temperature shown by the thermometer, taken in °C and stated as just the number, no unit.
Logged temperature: 103
